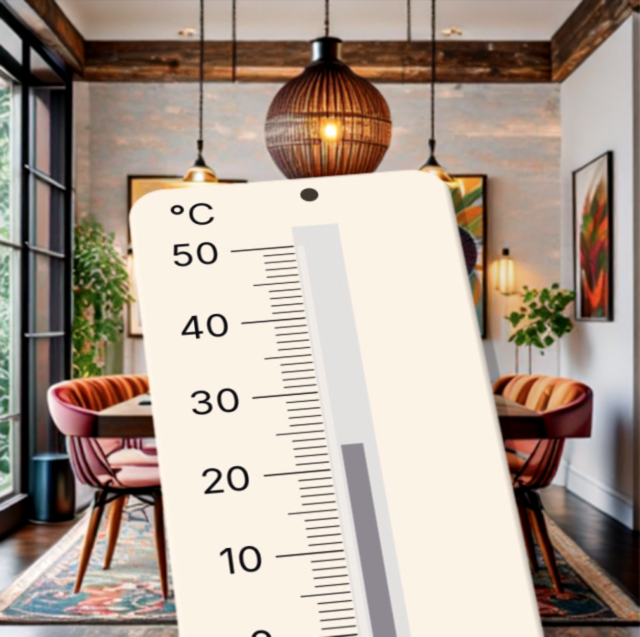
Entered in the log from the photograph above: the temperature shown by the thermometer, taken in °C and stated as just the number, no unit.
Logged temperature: 23
